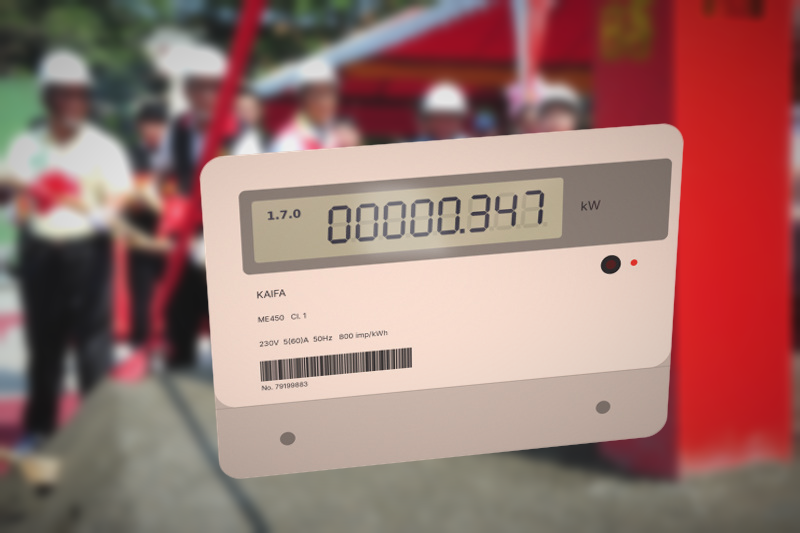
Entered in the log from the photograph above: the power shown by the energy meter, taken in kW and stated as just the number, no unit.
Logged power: 0.347
